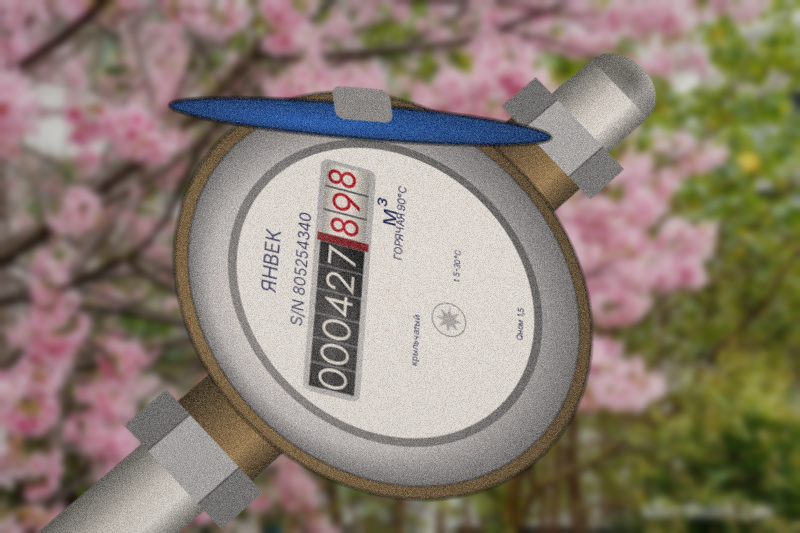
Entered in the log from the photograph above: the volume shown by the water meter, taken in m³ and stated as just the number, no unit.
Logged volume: 427.898
